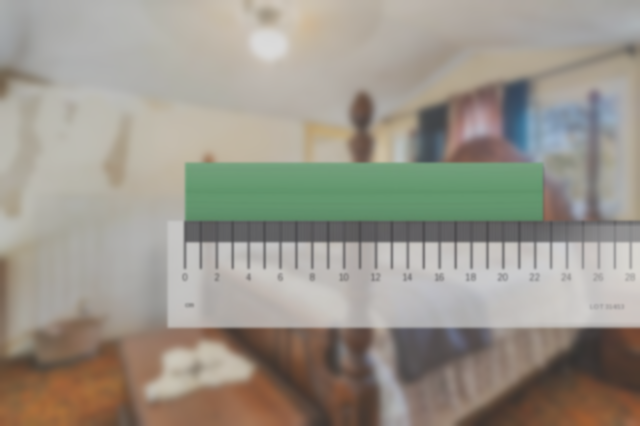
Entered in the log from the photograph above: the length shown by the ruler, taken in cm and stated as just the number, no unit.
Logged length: 22.5
